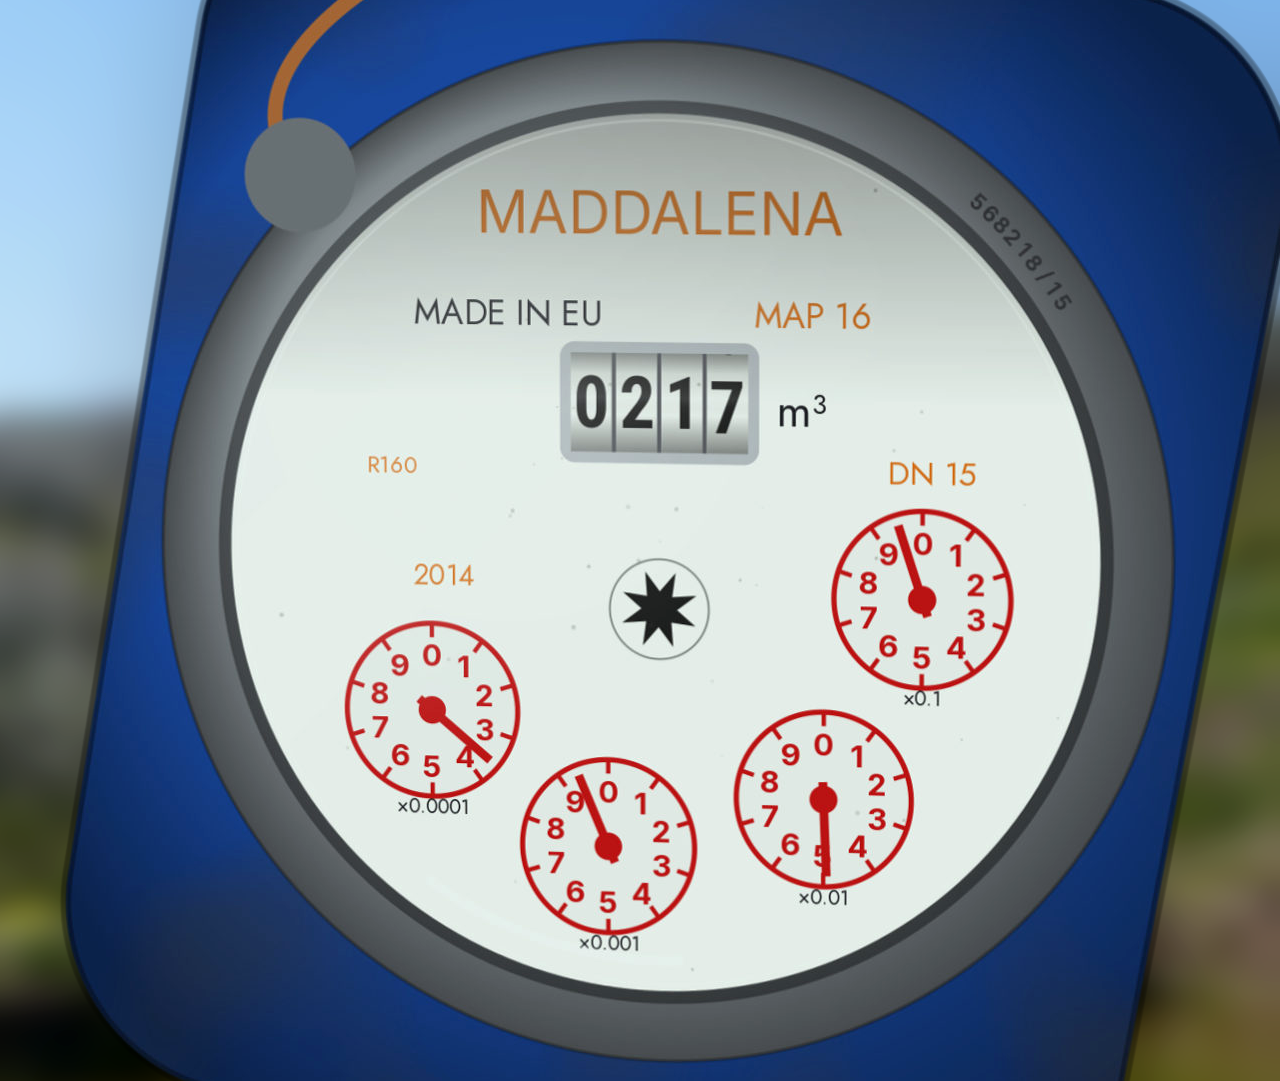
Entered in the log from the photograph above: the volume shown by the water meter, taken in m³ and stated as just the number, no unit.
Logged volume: 216.9493
